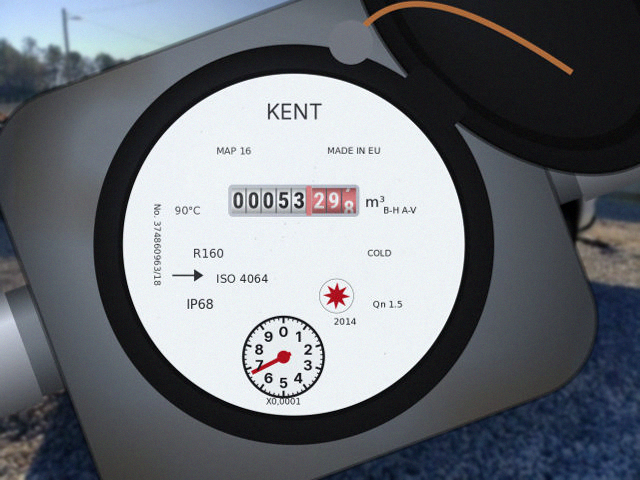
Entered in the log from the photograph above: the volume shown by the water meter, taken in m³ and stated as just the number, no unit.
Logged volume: 53.2976
